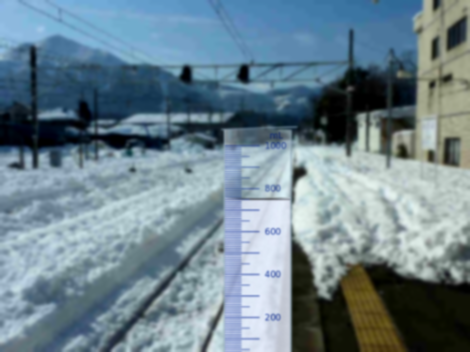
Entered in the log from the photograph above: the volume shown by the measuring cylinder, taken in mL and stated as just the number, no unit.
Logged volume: 750
